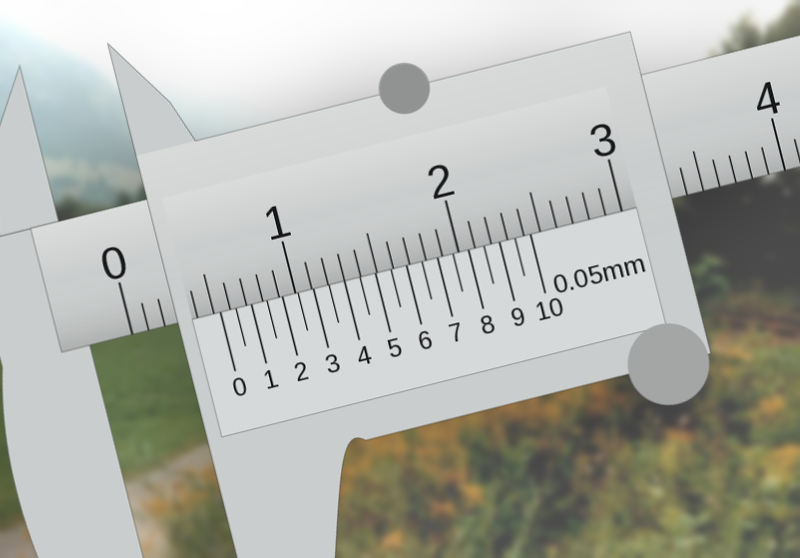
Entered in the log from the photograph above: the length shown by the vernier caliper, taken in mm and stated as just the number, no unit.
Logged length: 5.4
